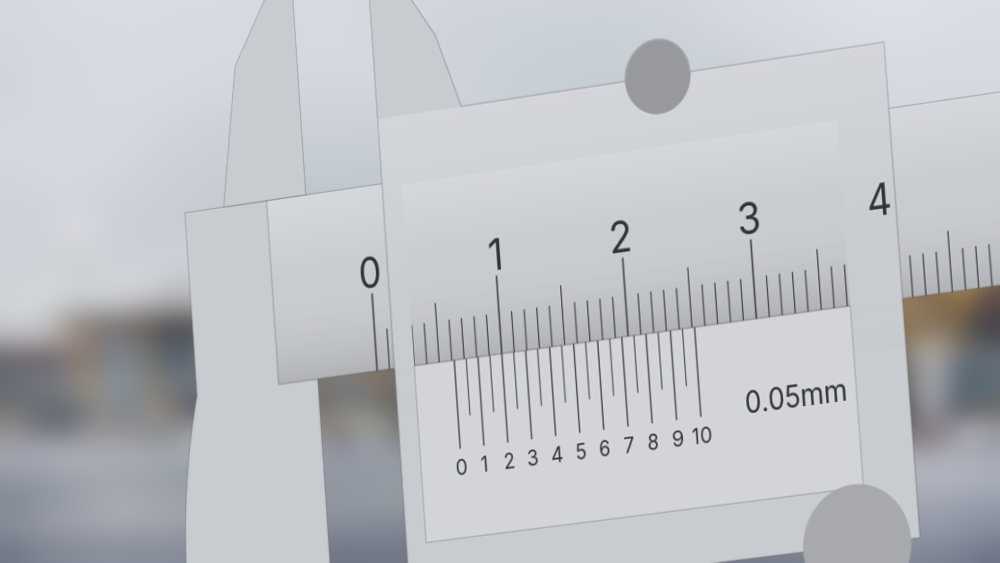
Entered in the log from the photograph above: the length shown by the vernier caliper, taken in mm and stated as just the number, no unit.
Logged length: 6.2
